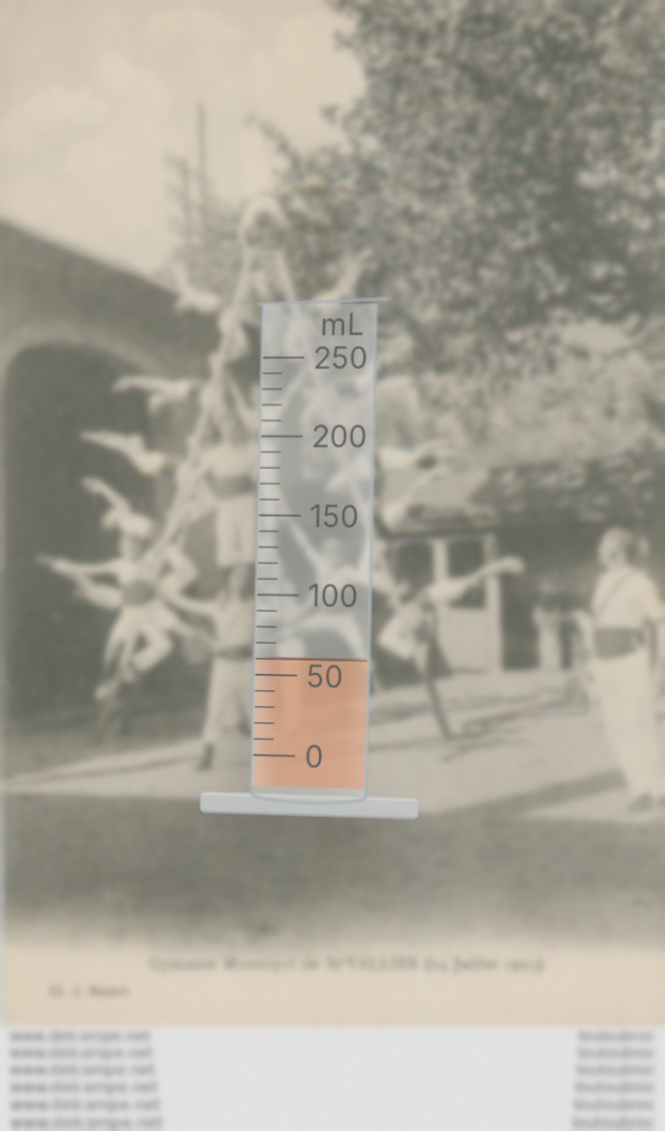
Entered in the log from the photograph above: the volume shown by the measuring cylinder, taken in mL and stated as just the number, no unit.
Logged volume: 60
